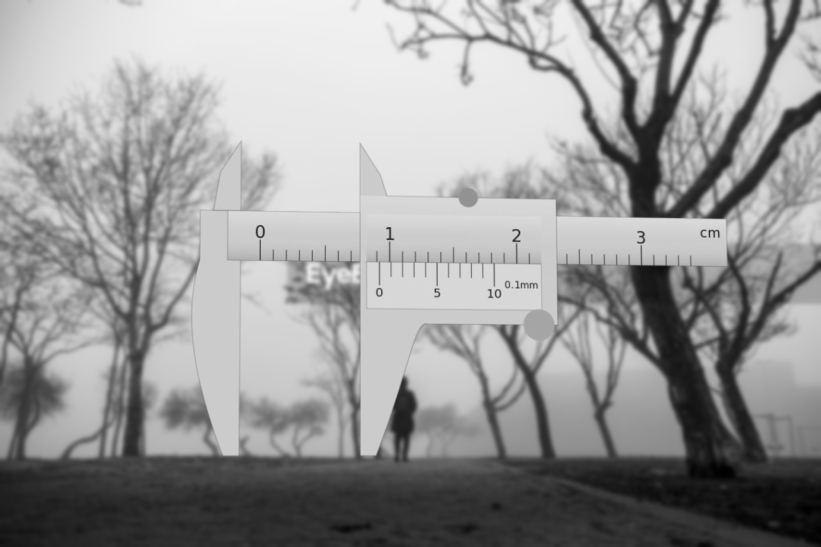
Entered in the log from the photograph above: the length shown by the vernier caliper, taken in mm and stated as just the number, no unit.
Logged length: 9.2
